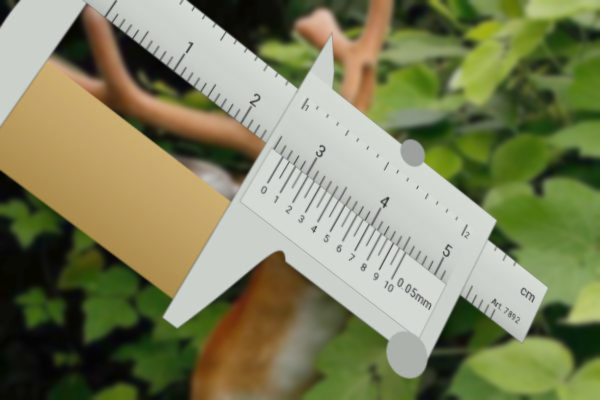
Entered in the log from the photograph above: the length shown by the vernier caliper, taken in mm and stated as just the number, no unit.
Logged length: 26.4
